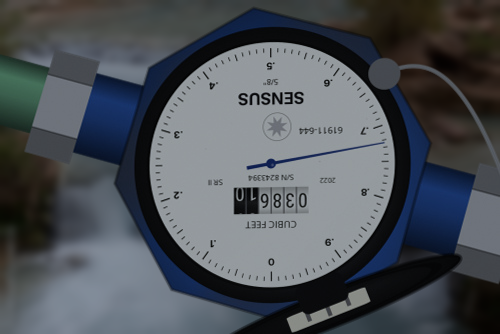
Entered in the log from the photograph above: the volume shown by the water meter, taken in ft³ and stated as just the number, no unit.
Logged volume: 38609.72
